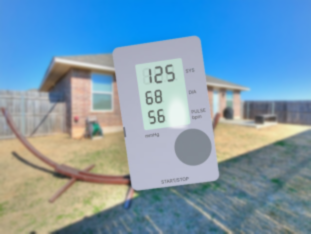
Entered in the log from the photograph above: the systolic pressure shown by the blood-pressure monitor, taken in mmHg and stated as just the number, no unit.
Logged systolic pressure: 125
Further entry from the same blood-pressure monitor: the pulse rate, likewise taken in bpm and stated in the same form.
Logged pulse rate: 56
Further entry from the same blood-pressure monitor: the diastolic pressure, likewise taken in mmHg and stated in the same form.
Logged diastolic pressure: 68
